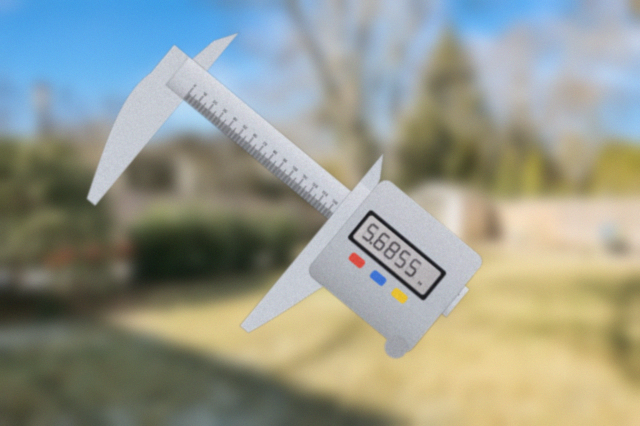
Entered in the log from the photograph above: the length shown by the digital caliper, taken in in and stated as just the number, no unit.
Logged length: 5.6855
